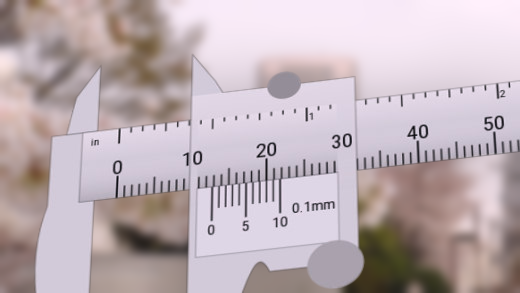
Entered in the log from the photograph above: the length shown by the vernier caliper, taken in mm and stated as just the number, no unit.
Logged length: 12.8
